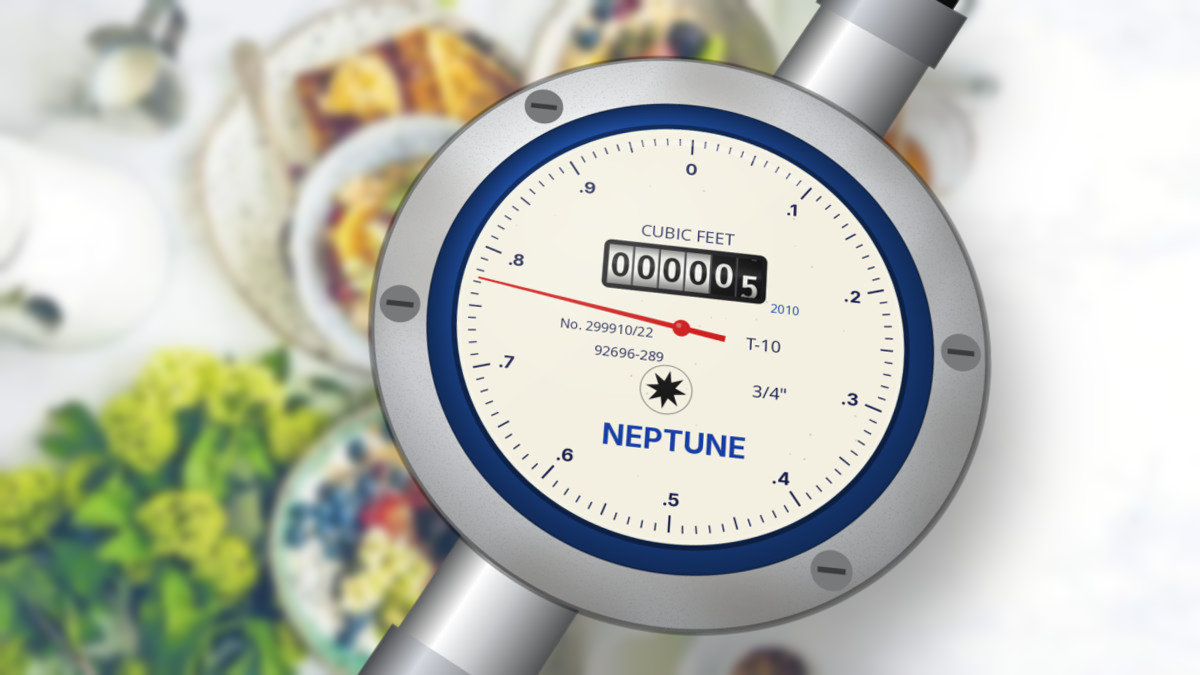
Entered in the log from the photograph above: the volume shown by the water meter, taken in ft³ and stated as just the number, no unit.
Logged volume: 4.77
